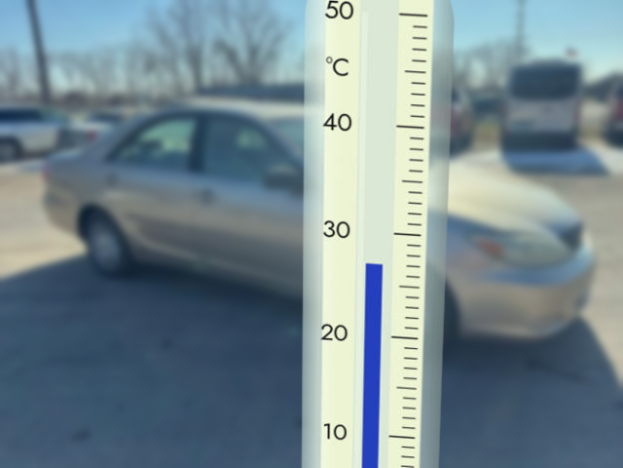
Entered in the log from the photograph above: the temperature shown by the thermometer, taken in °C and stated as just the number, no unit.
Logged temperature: 27
